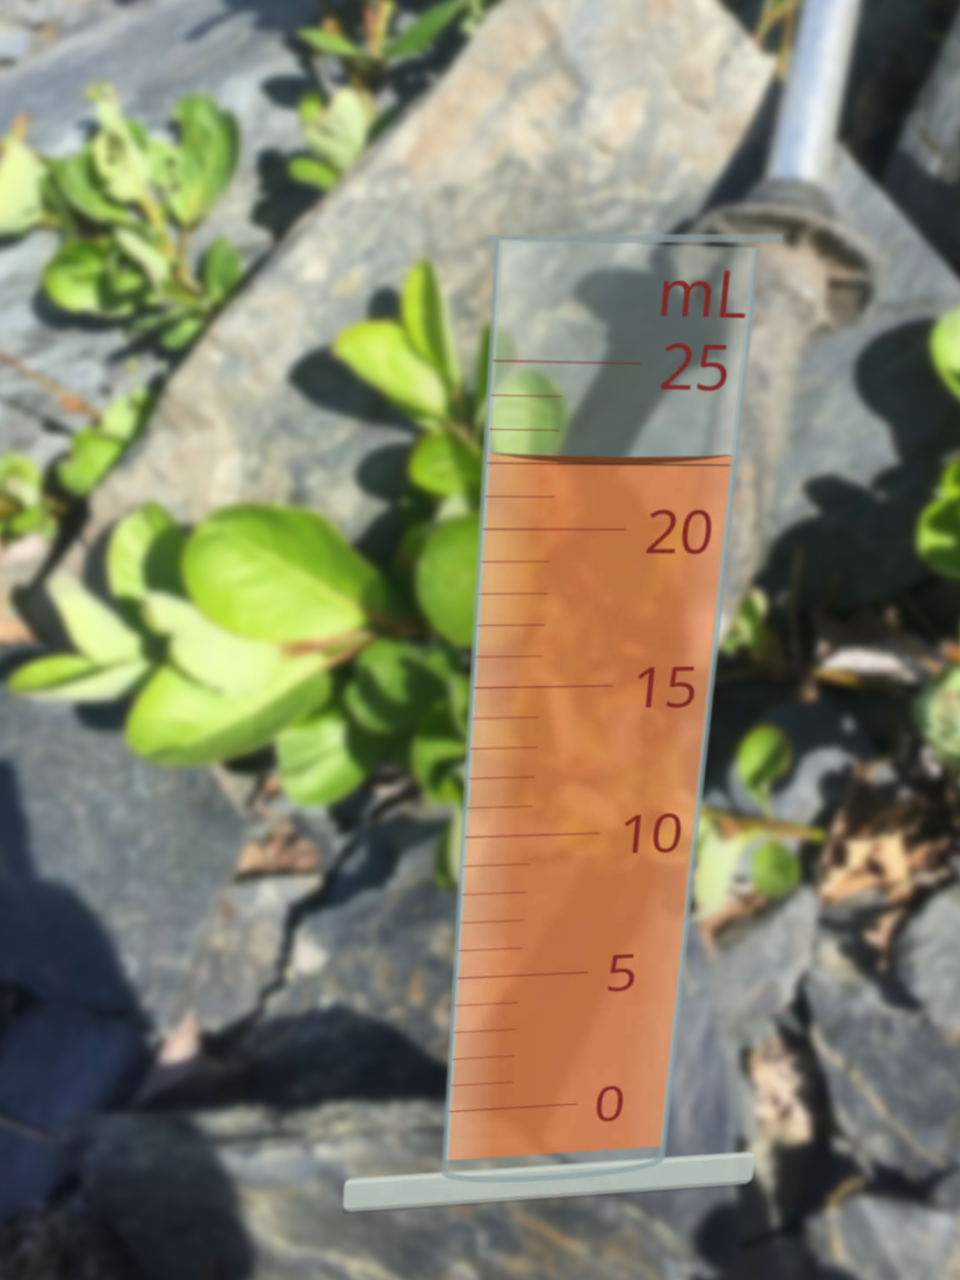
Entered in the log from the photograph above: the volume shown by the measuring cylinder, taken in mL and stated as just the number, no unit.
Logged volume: 22
